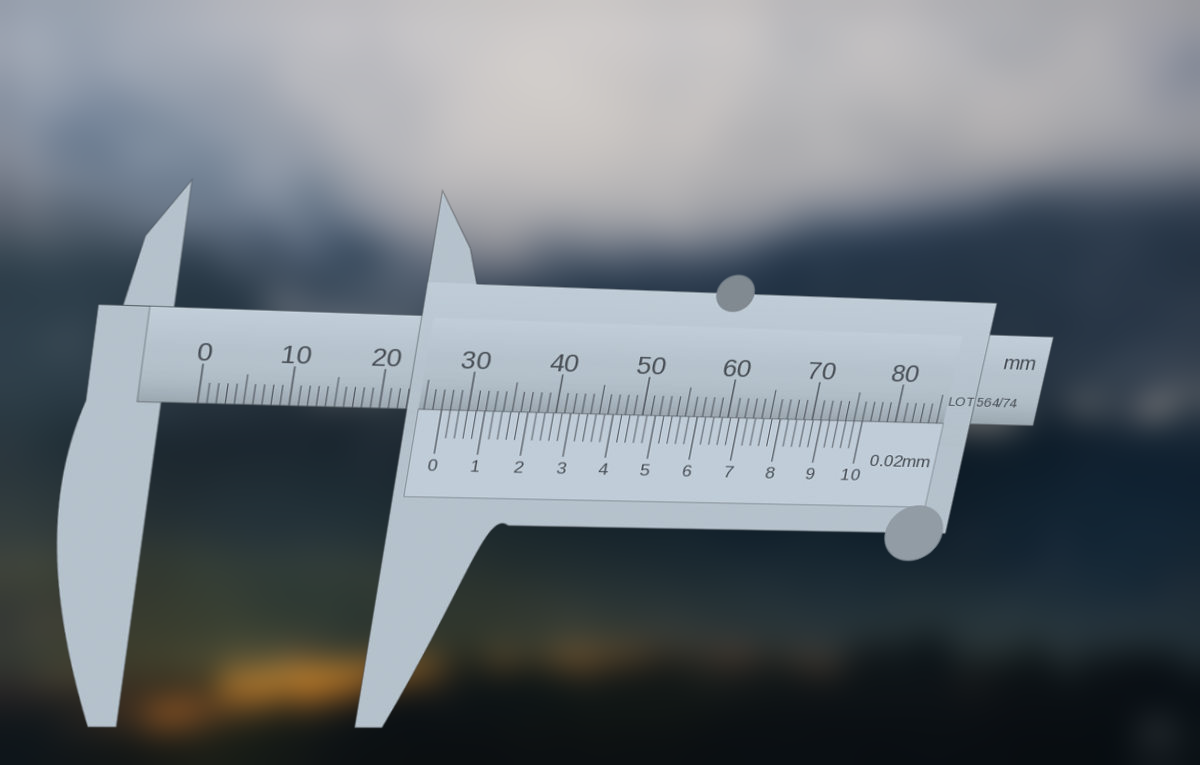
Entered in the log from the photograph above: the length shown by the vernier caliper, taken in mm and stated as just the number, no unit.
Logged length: 27.0
